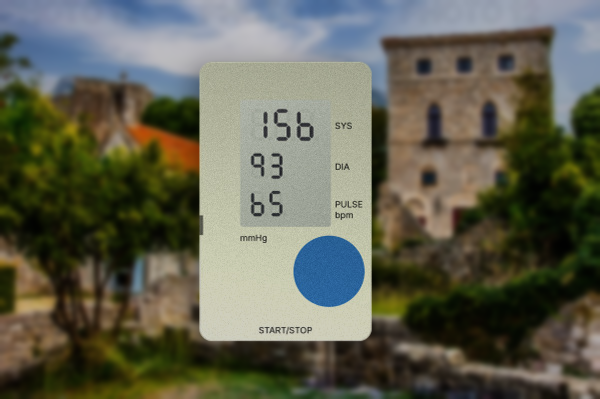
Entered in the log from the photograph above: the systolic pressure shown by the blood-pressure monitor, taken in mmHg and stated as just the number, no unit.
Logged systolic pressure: 156
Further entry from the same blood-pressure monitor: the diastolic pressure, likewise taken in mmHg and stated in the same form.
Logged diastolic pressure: 93
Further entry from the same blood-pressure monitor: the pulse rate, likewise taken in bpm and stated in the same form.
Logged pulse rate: 65
